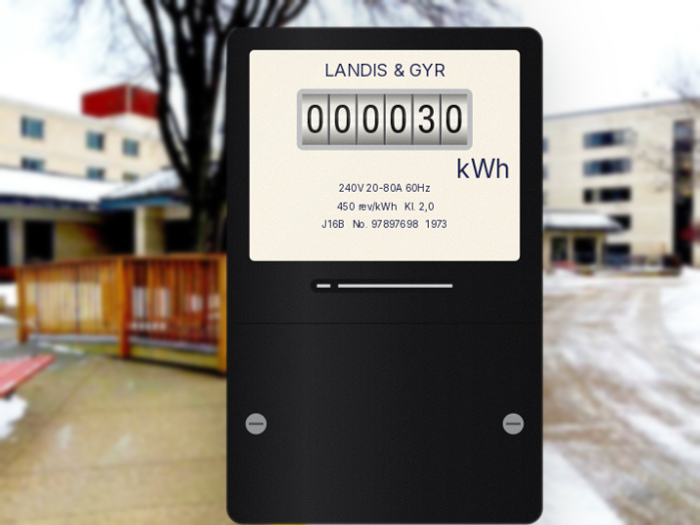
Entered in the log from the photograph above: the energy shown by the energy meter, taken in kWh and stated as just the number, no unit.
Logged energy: 30
